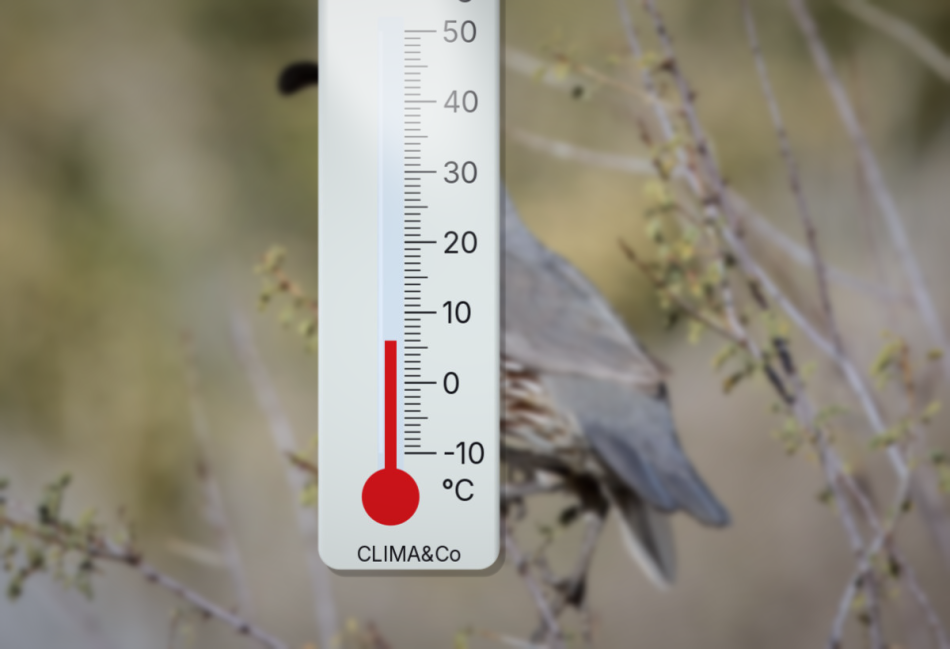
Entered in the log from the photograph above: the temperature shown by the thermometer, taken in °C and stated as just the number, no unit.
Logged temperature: 6
